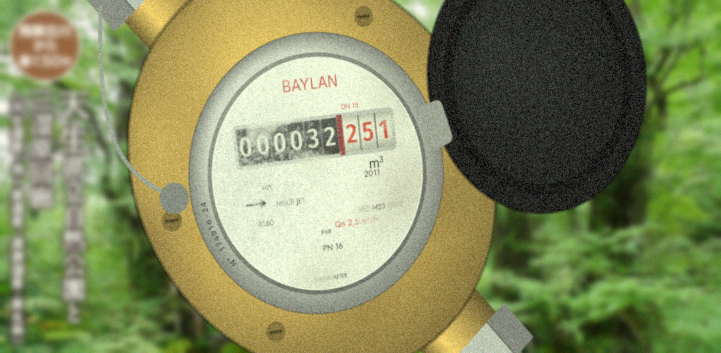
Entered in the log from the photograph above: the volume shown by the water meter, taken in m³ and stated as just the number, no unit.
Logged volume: 32.251
